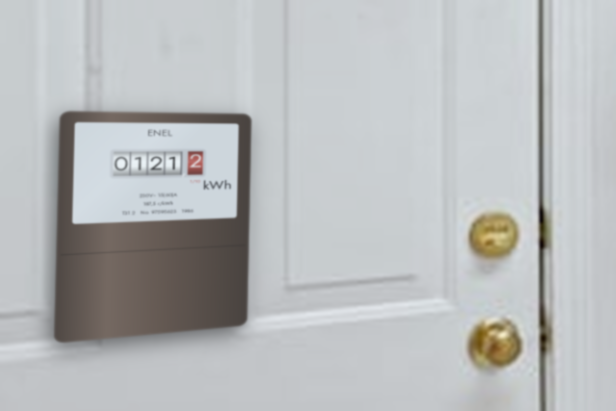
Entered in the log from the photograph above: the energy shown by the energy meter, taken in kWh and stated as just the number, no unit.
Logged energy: 121.2
